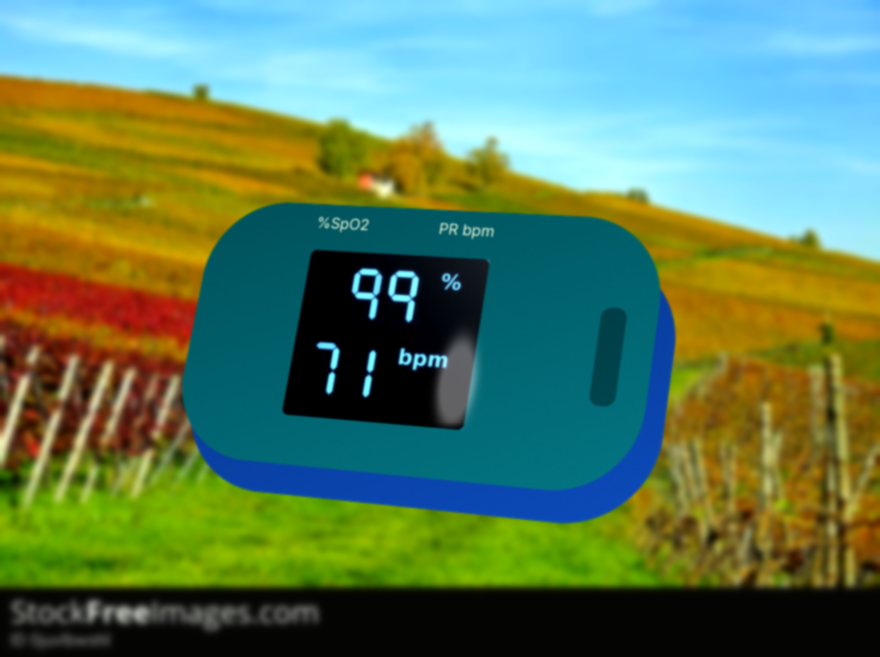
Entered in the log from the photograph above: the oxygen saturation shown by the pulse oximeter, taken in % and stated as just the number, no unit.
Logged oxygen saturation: 99
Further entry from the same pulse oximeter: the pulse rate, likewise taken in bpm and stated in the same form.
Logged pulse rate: 71
